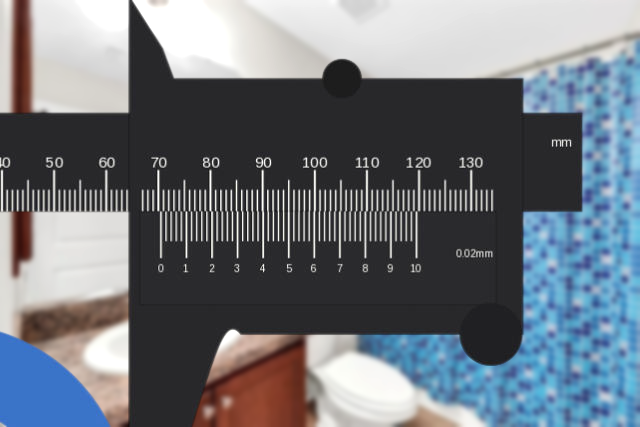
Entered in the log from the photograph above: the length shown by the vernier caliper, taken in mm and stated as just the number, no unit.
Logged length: 70.5
